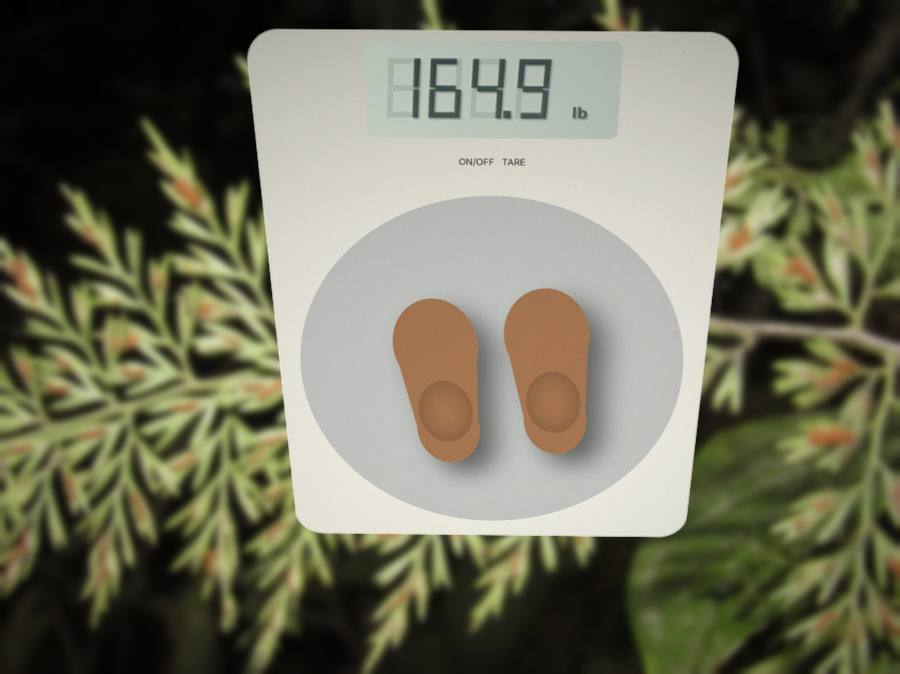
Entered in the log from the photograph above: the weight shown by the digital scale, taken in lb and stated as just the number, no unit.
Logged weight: 164.9
